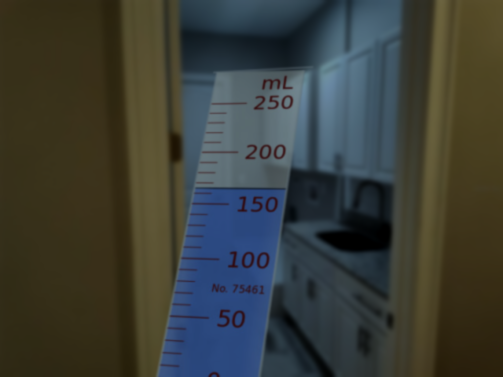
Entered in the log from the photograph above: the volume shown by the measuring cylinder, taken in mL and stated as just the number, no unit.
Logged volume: 165
